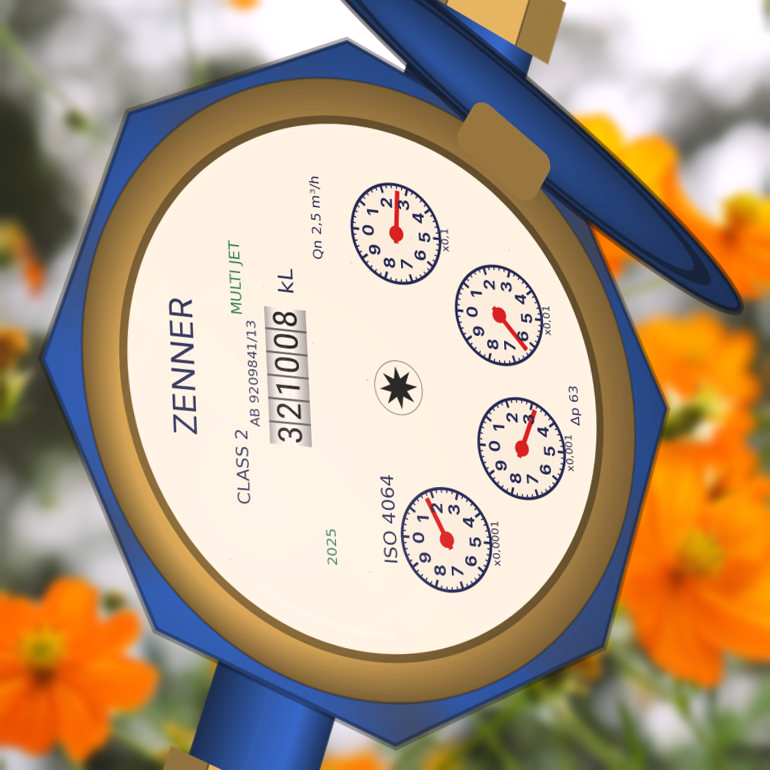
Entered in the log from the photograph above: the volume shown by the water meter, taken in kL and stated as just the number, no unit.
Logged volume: 321008.2631
